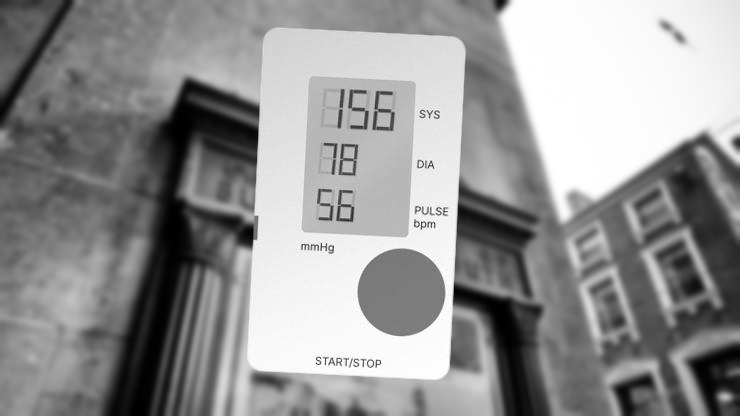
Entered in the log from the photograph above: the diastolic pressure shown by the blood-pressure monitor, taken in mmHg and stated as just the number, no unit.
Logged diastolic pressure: 78
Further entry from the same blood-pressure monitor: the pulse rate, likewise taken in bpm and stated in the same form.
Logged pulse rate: 56
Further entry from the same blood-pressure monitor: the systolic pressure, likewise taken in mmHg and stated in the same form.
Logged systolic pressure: 156
